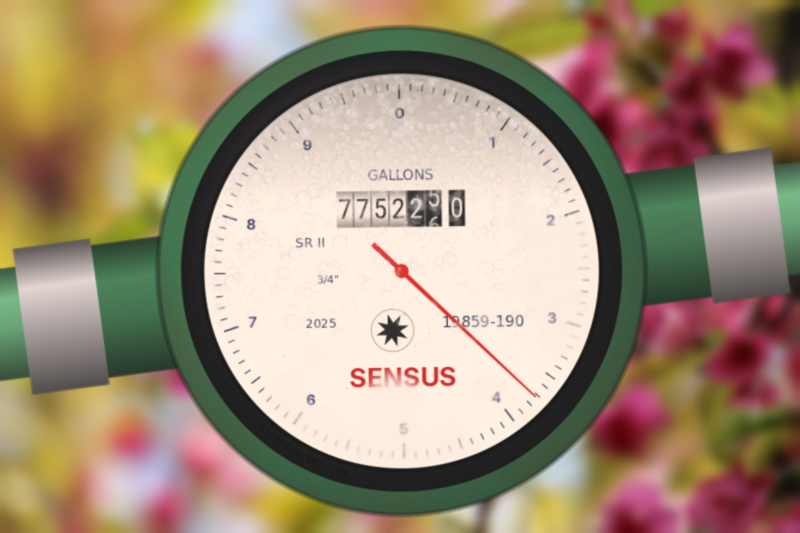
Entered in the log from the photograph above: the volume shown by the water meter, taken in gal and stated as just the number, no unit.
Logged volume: 7752253.7
